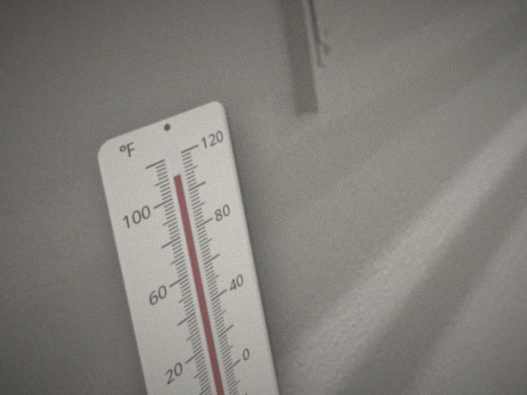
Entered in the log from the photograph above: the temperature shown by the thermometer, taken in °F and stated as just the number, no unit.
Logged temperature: 110
